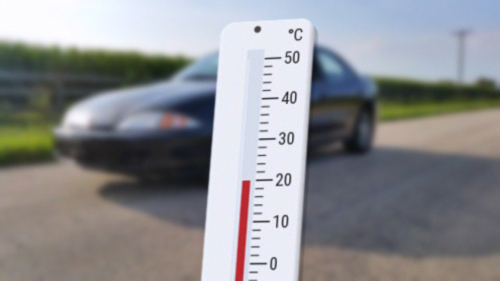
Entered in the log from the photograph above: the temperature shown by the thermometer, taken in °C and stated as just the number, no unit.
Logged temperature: 20
